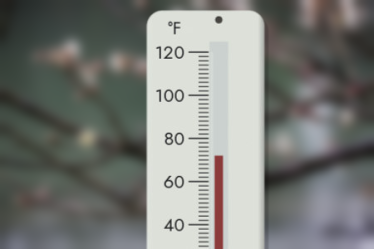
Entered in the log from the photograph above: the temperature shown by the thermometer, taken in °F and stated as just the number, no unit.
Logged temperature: 72
